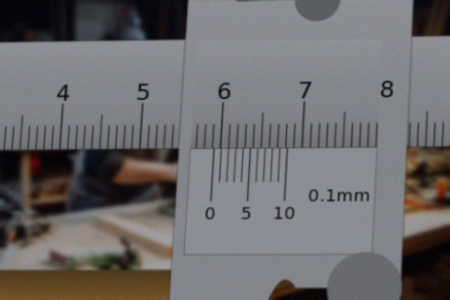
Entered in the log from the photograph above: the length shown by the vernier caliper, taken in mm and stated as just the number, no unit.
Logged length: 59.2
